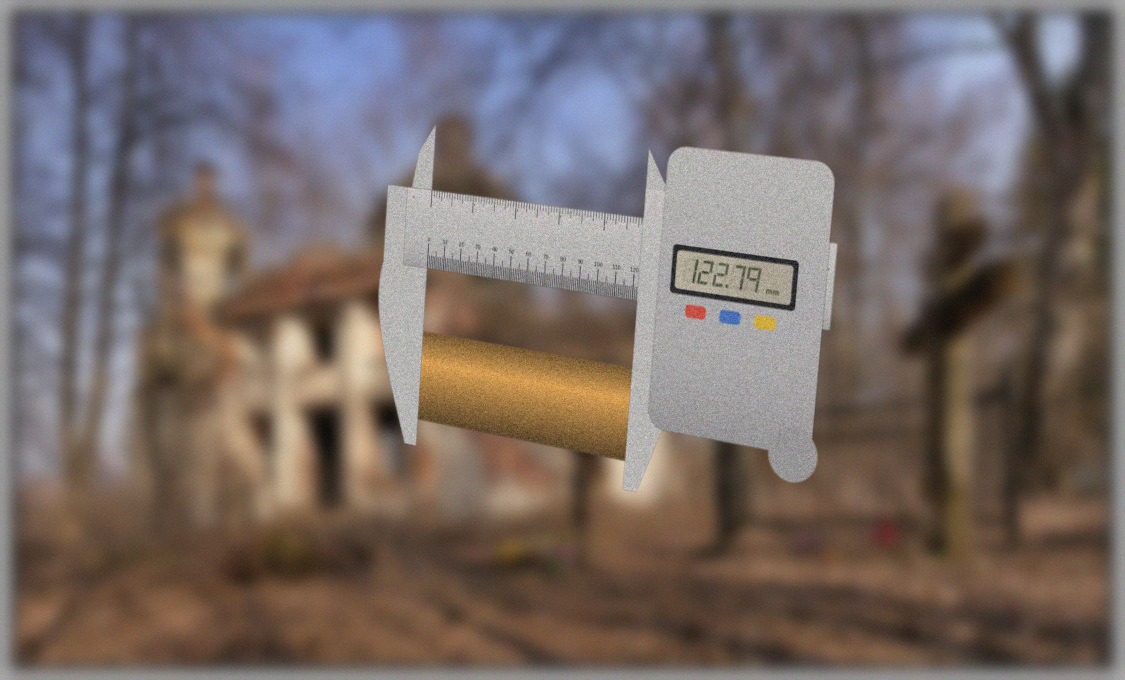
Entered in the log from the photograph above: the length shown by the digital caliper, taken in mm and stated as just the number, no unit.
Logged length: 122.79
